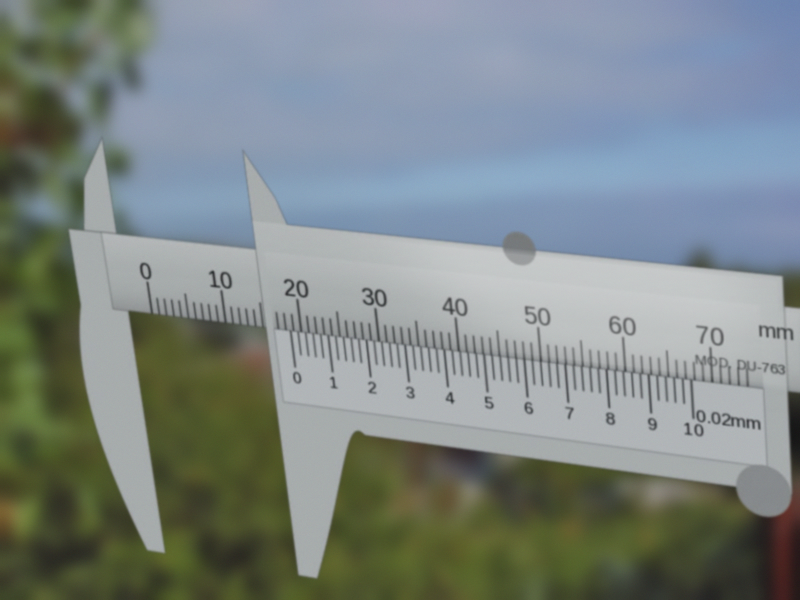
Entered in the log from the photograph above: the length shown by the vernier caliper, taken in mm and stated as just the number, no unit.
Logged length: 18.6
